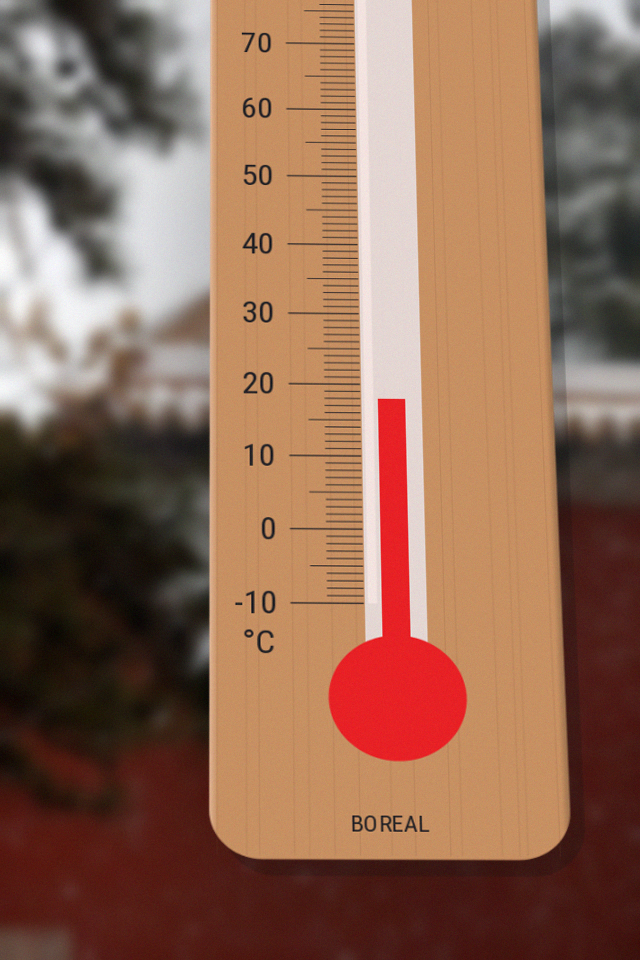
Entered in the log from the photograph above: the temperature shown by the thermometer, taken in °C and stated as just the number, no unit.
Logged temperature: 18
